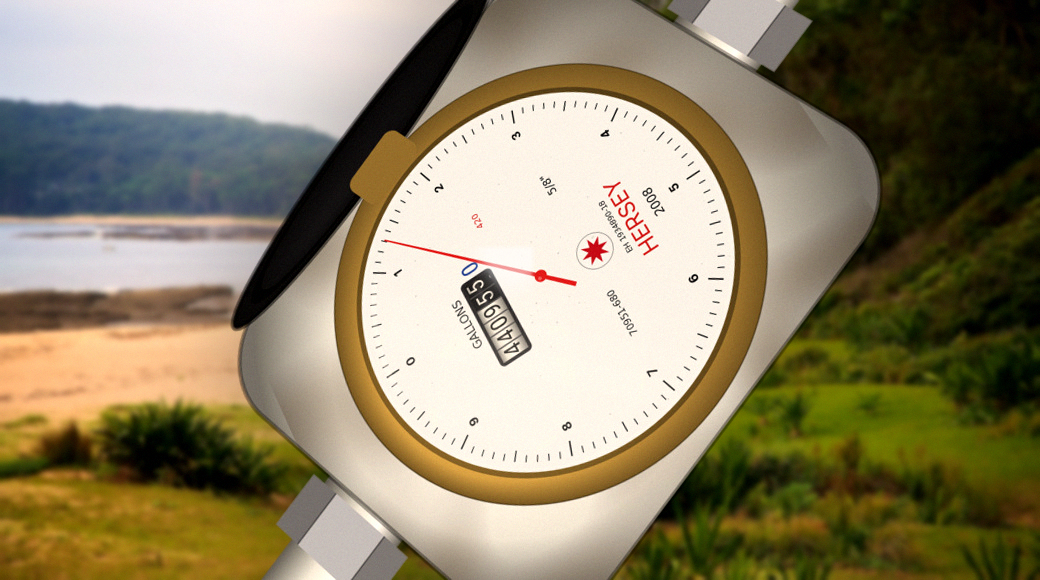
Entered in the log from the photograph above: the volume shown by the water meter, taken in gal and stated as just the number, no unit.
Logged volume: 4409551.3
